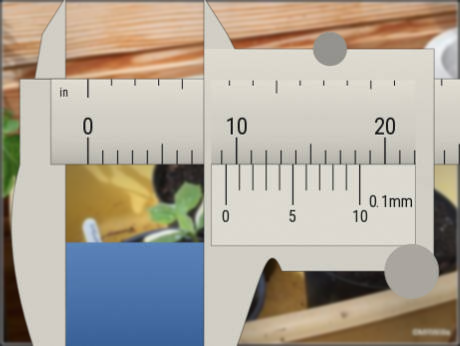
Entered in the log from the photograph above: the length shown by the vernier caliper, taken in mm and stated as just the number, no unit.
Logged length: 9.3
